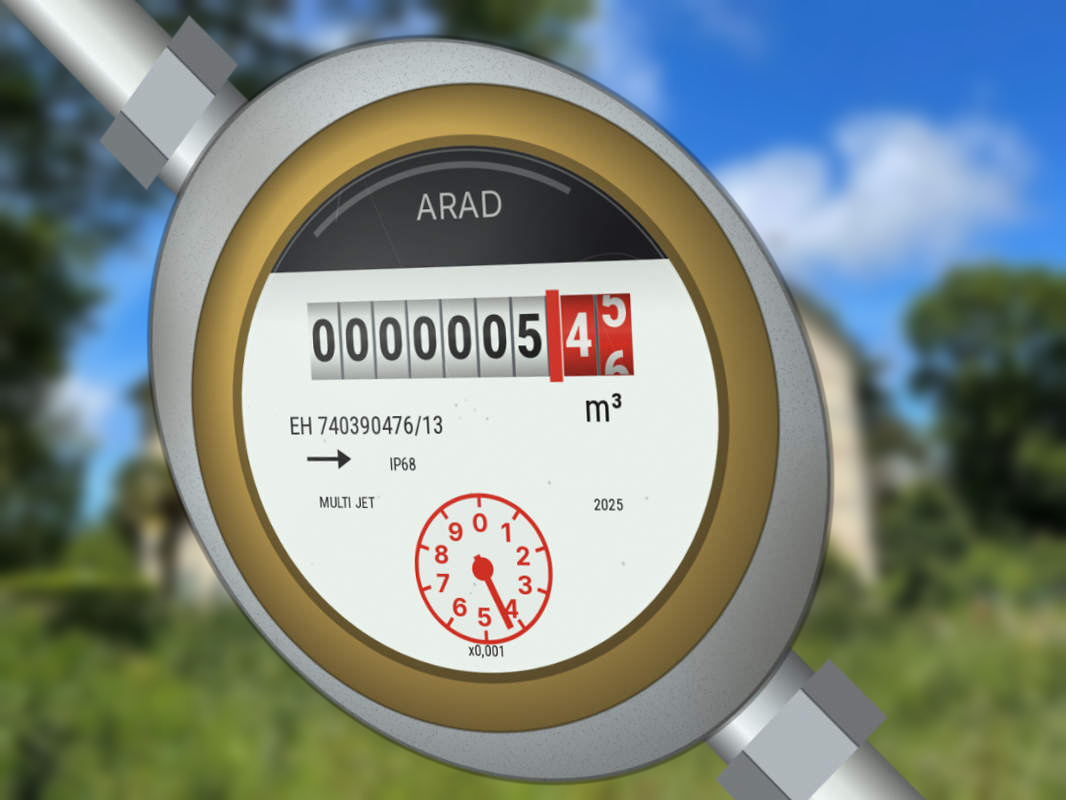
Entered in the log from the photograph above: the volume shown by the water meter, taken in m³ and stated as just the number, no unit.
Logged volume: 5.454
